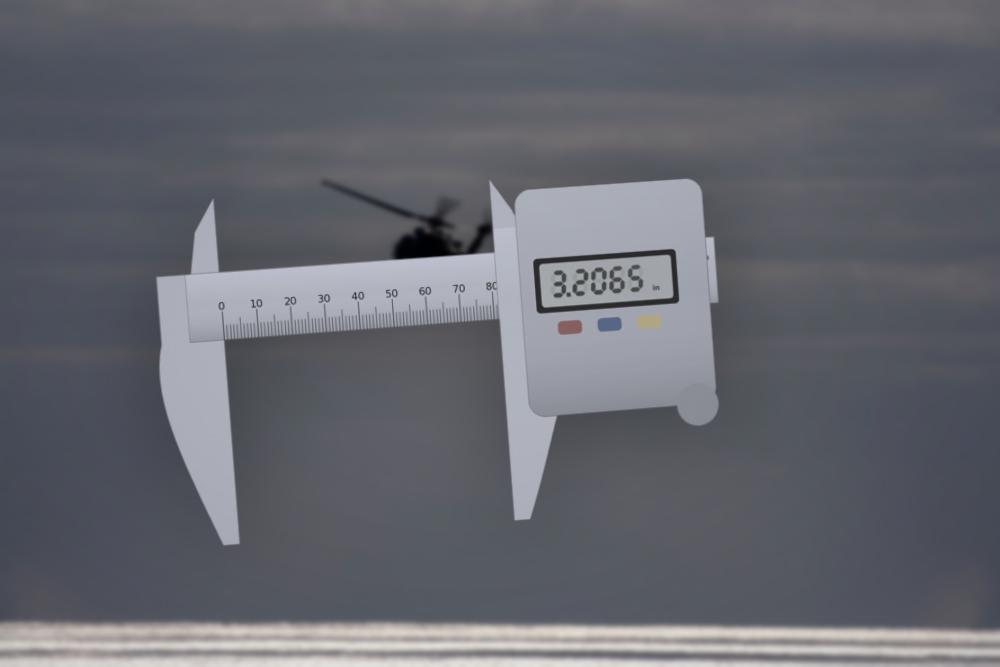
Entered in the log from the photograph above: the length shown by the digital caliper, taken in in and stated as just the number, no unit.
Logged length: 3.2065
